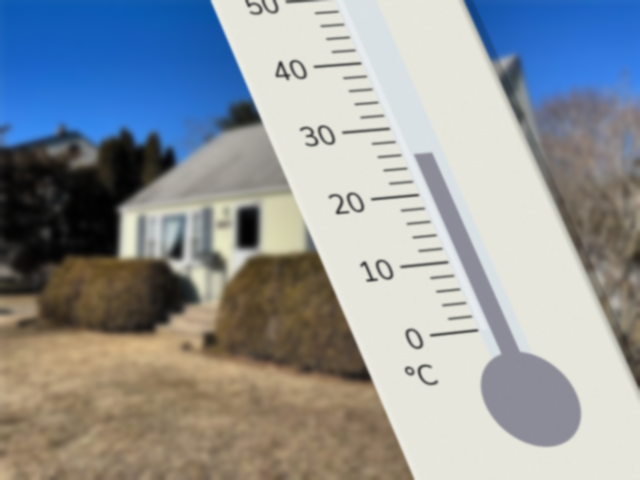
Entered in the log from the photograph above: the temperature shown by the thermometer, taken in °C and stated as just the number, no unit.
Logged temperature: 26
